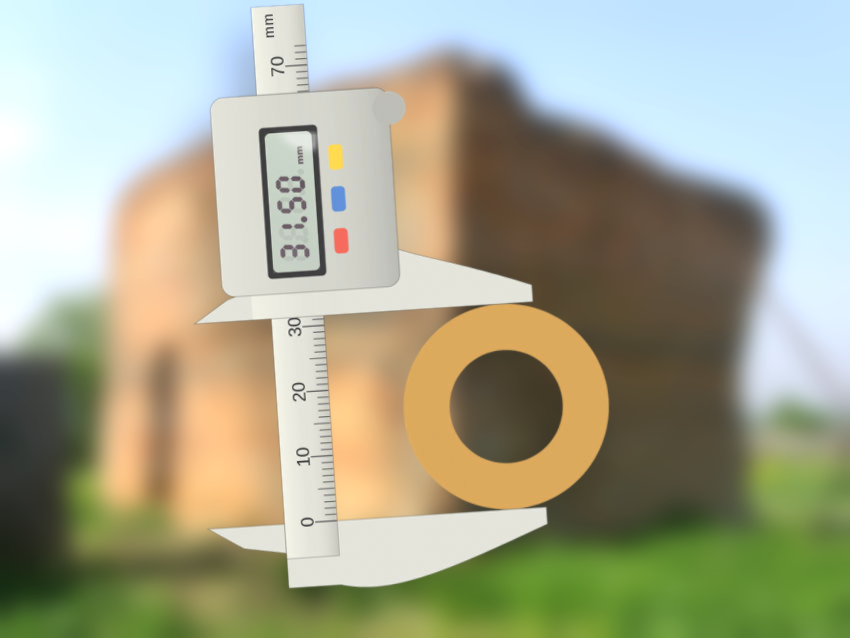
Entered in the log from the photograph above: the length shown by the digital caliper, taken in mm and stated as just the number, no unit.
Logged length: 31.50
